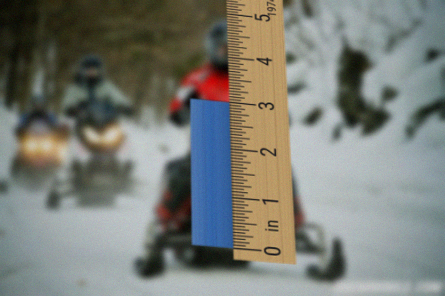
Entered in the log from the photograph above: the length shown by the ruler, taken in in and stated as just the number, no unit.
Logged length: 3
